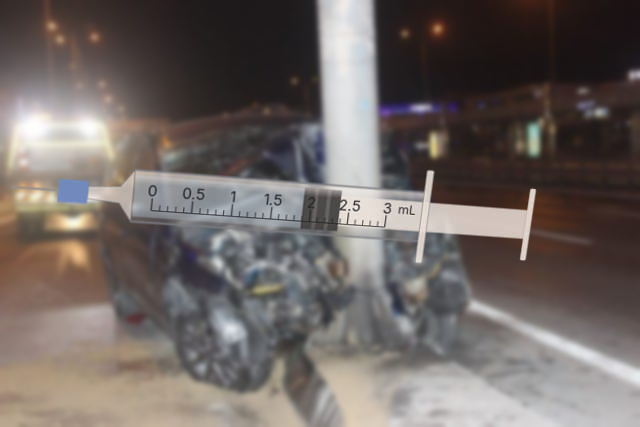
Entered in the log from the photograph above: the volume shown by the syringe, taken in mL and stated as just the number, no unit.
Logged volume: 1.9
